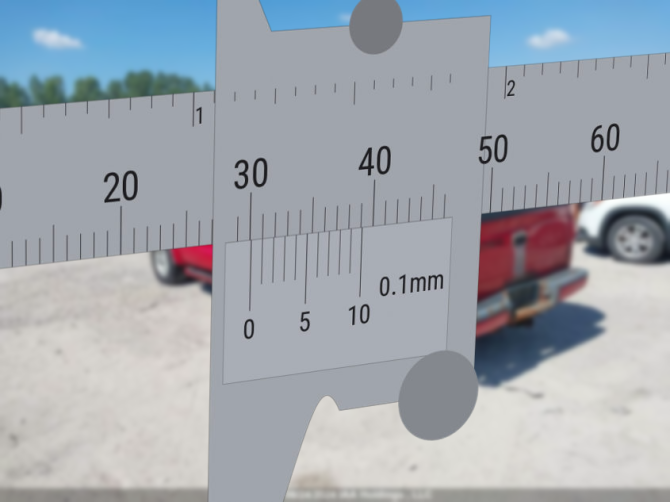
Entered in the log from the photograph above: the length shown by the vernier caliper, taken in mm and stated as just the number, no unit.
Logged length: 30.1
